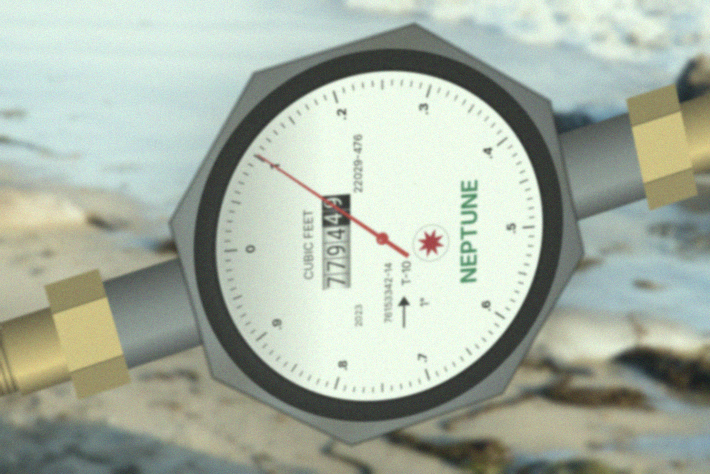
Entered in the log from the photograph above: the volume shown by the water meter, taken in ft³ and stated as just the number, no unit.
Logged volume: 779449.10
